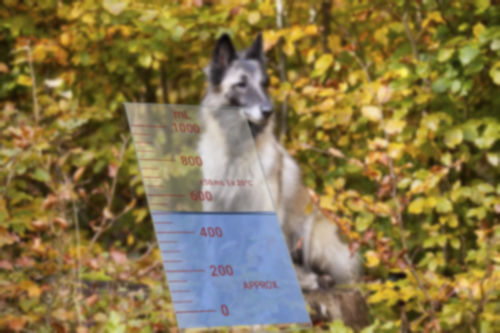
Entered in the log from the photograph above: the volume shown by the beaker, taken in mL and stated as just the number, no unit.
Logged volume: 500
